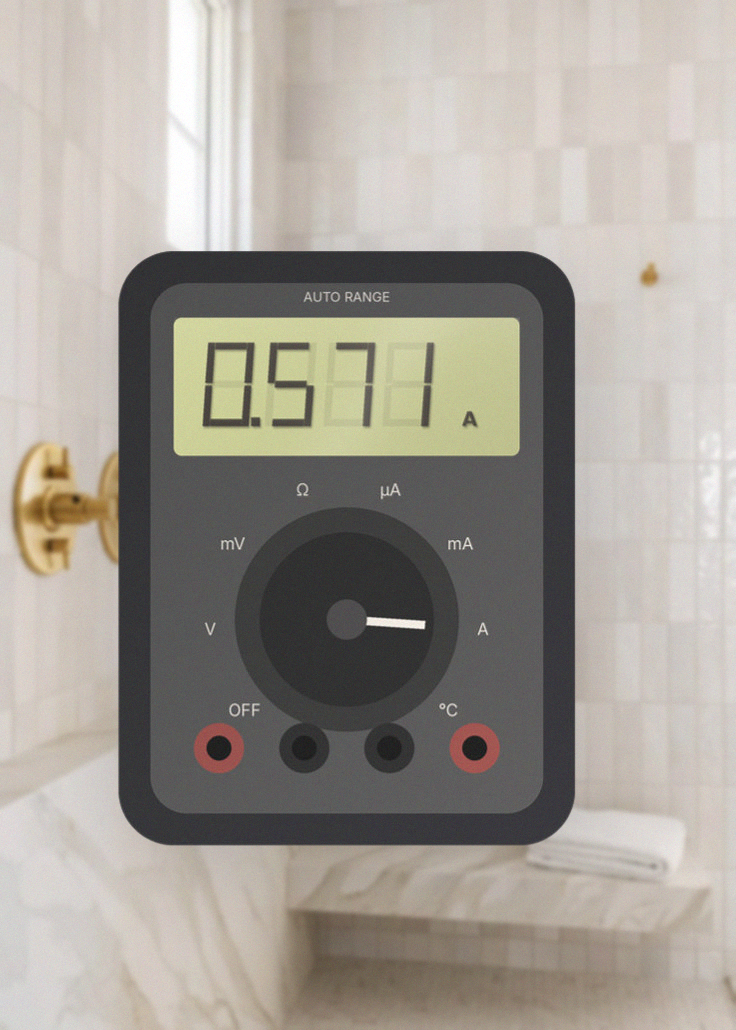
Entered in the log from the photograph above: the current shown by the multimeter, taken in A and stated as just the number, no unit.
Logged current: 0.571
